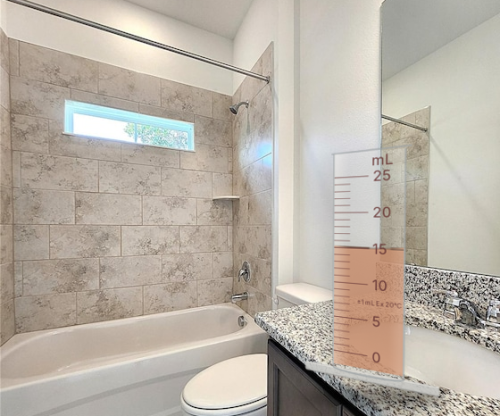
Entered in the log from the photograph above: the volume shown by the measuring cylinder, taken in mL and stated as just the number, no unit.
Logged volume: 15
